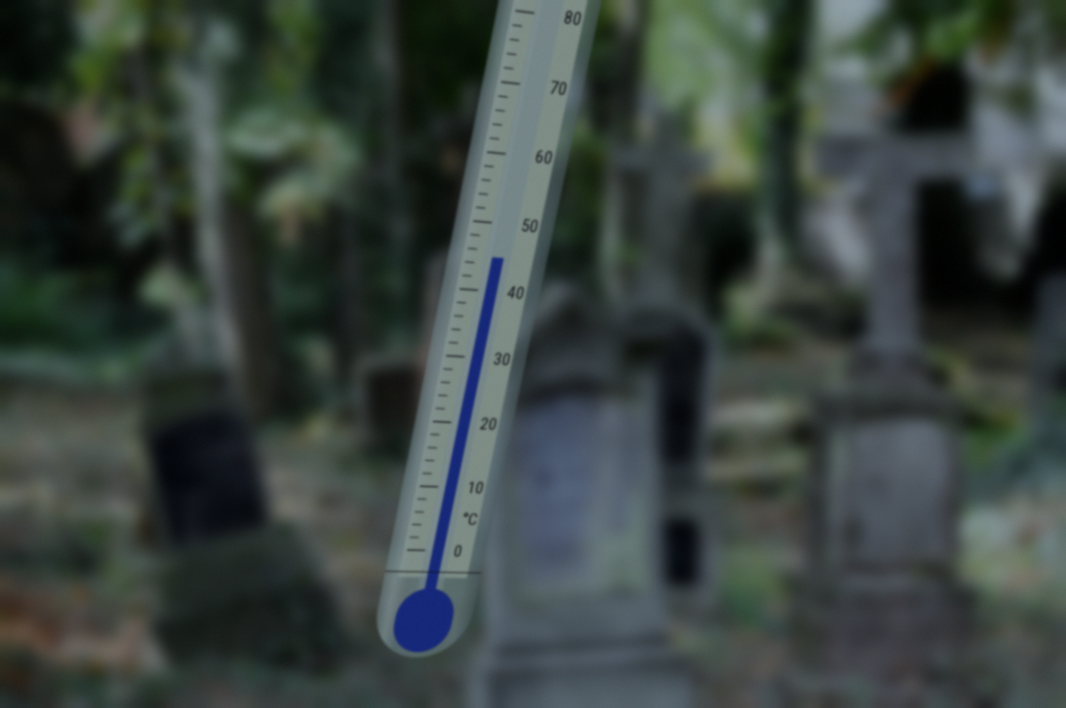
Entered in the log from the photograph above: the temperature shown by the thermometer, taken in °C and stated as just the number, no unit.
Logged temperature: 45
